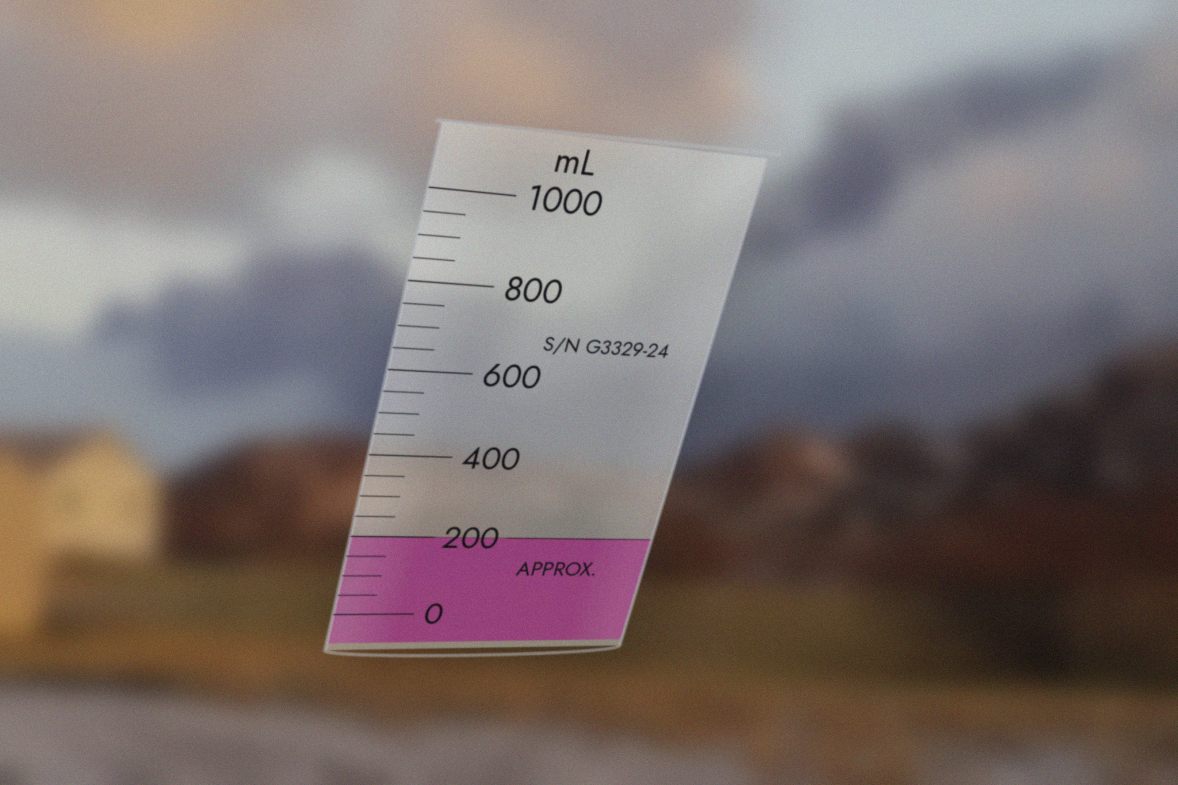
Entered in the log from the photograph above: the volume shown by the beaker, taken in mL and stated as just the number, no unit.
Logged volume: 200
